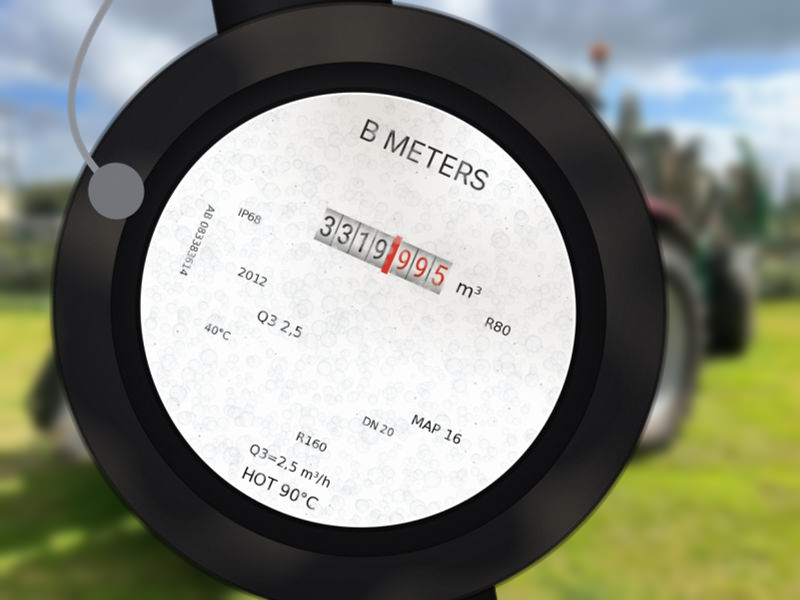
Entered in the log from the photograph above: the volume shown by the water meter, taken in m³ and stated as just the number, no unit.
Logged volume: 3319.995
